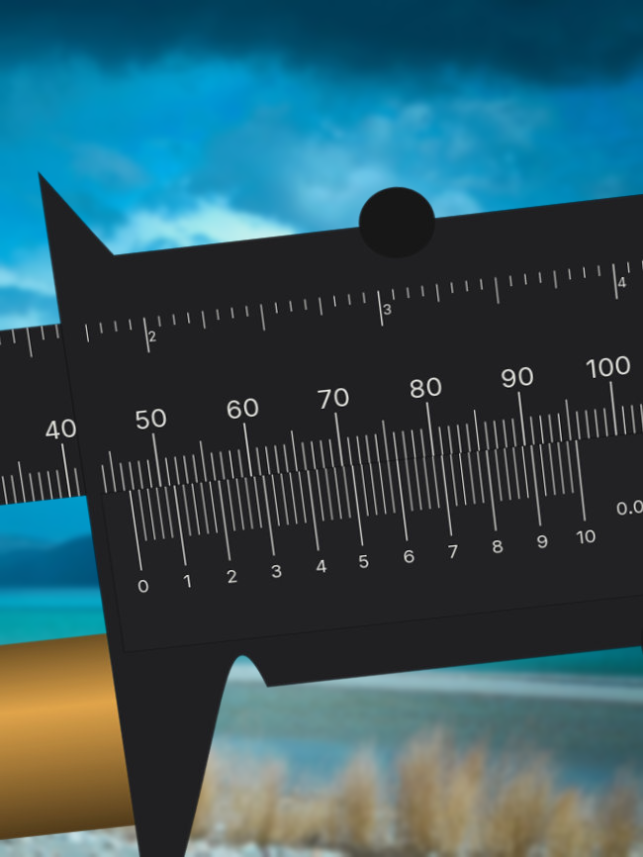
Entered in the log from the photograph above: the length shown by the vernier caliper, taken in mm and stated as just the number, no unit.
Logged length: 46.6
